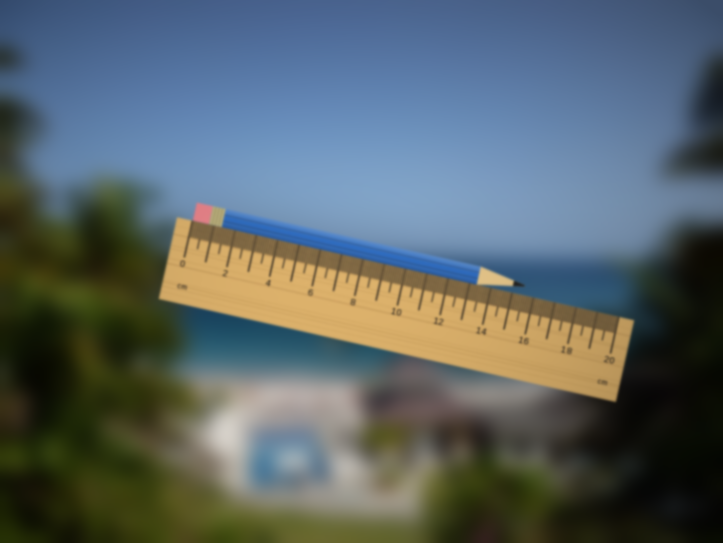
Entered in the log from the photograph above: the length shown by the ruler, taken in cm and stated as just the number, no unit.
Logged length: 15.5
